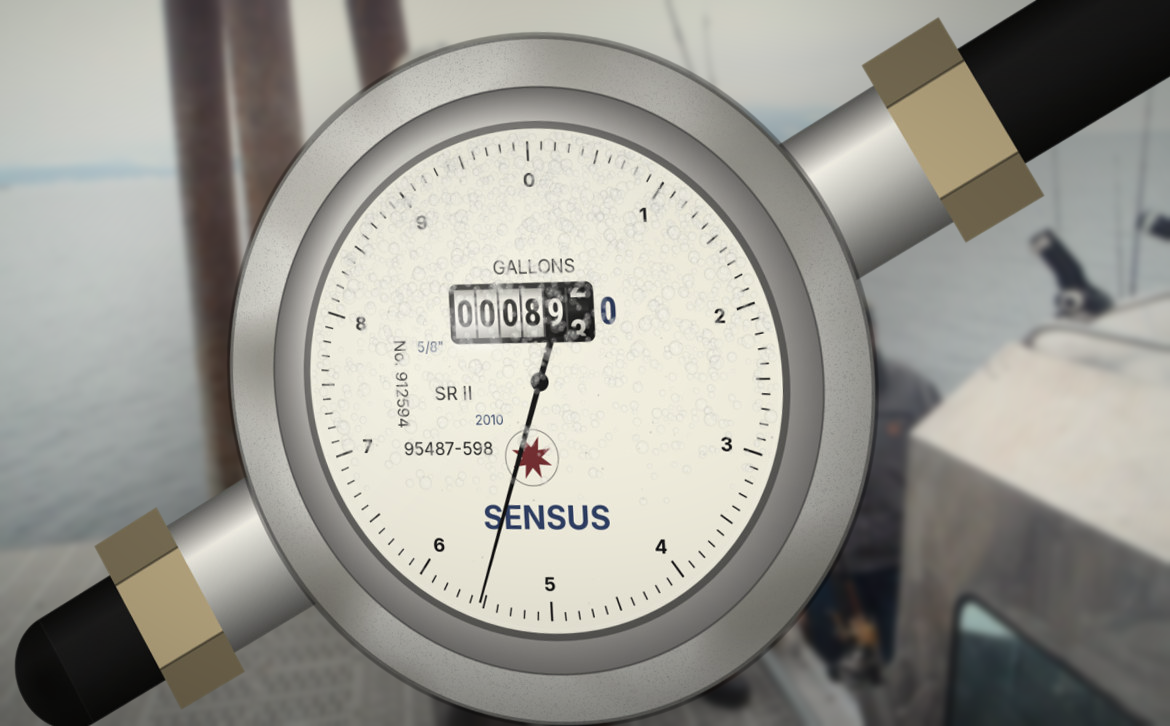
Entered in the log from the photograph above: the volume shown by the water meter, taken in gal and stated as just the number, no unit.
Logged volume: 8925.5
